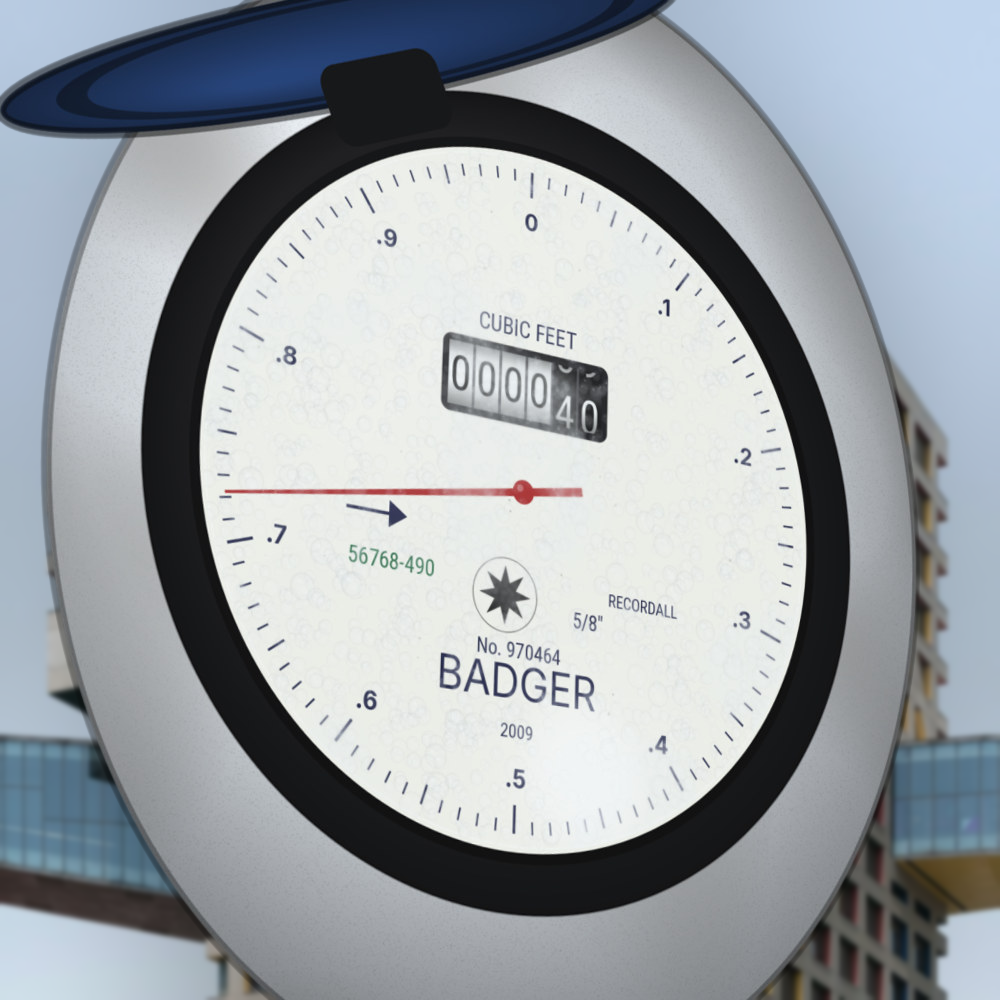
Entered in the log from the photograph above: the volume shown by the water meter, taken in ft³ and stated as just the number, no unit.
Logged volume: 39.72
